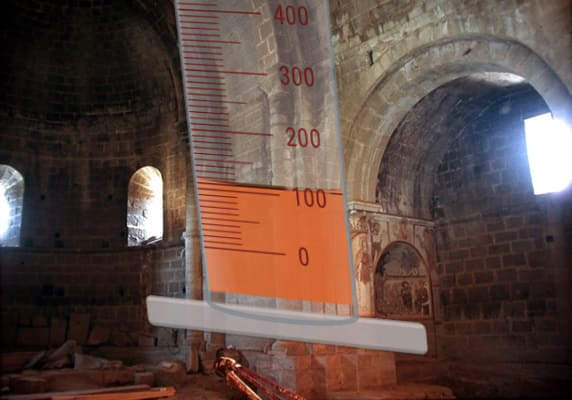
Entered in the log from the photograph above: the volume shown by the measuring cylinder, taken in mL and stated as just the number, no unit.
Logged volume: 110
